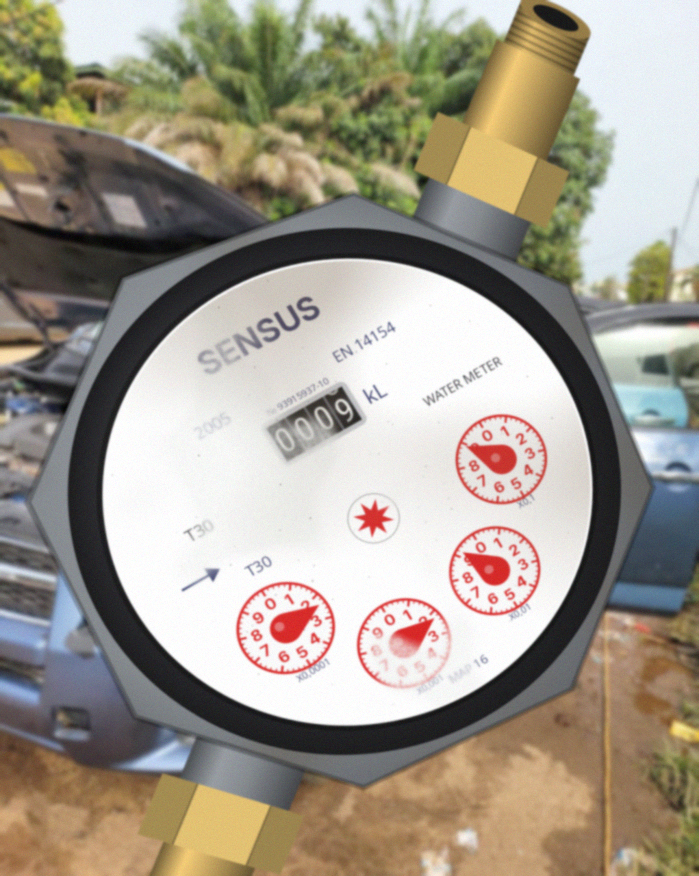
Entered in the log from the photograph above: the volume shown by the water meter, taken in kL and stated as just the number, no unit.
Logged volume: 8.8922
